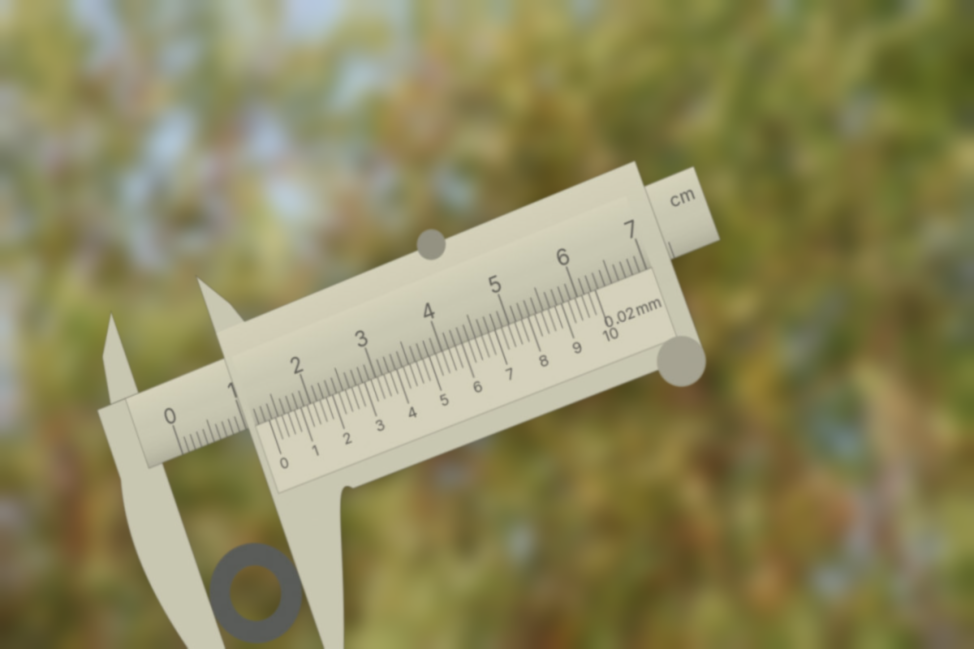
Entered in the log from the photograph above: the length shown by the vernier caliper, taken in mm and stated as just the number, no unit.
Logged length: 13.6
